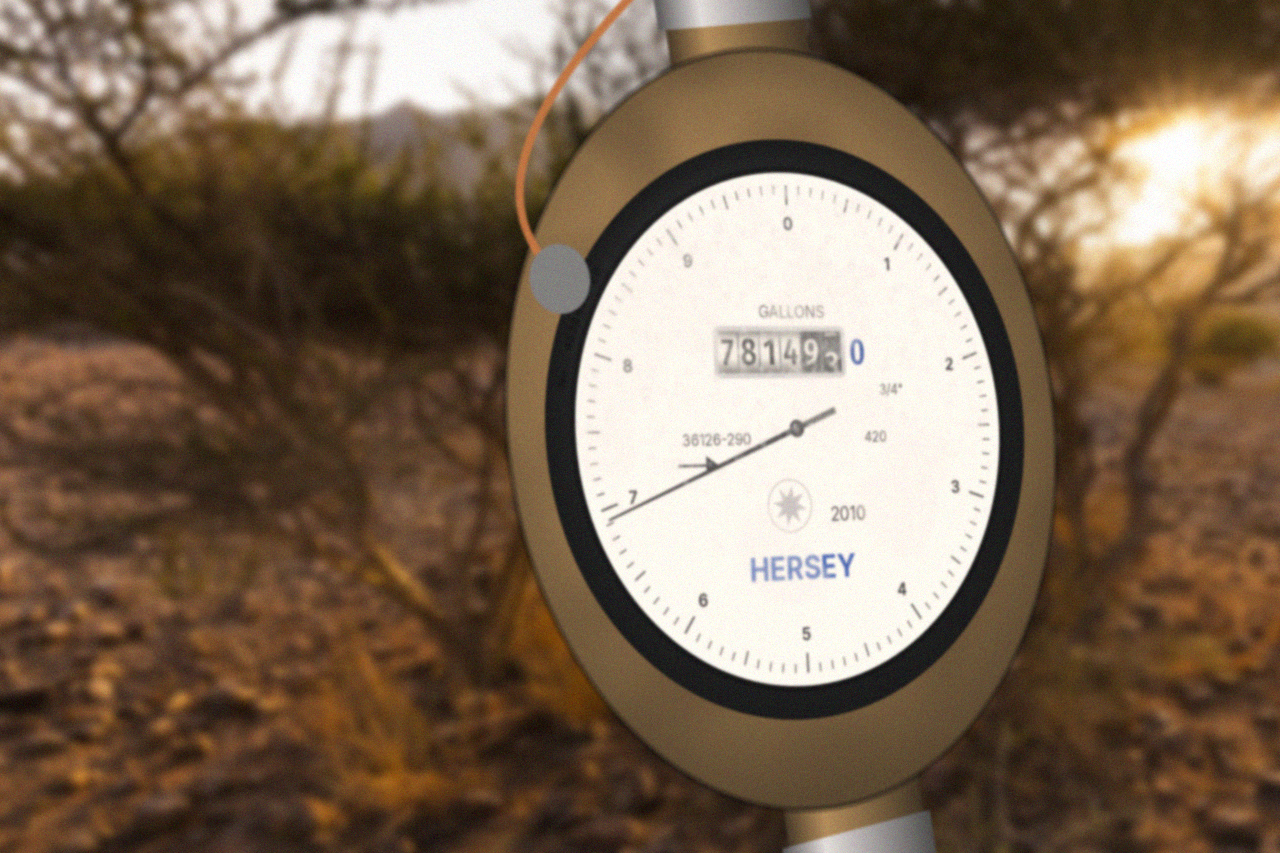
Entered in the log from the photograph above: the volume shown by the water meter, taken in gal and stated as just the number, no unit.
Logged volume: 7814926.9
